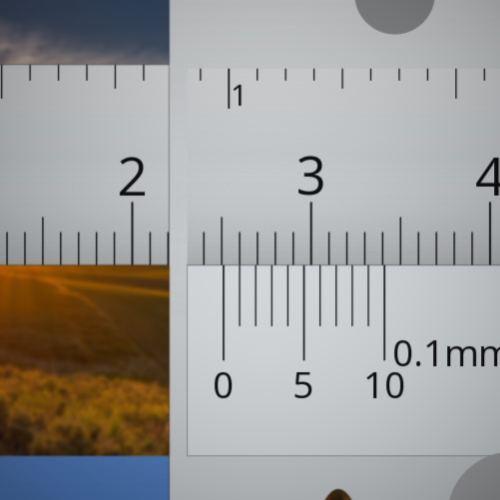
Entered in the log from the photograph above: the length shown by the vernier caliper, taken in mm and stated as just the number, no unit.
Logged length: 25.1
